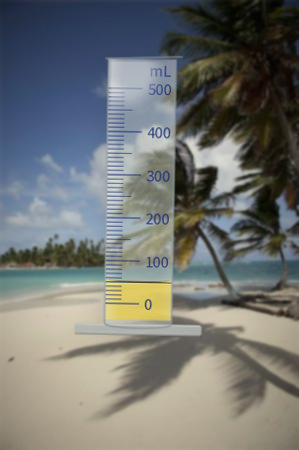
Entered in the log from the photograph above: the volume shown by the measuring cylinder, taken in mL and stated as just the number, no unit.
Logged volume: 50
